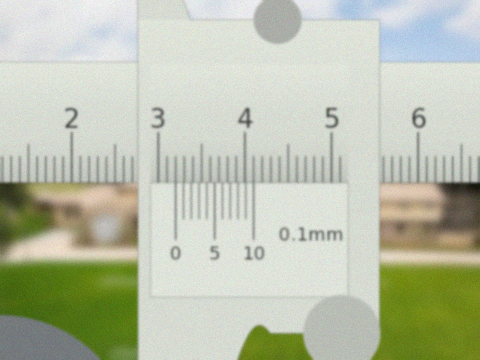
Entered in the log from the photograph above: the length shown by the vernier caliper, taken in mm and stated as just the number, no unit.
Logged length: 32.0
